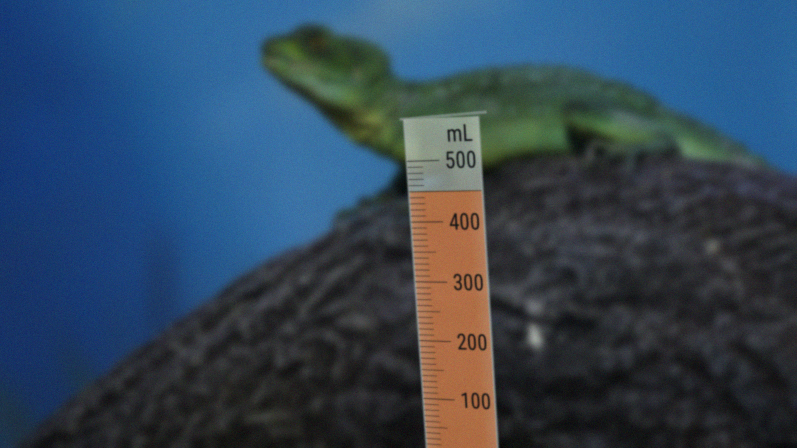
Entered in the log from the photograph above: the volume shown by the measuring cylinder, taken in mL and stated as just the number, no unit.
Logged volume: 450
